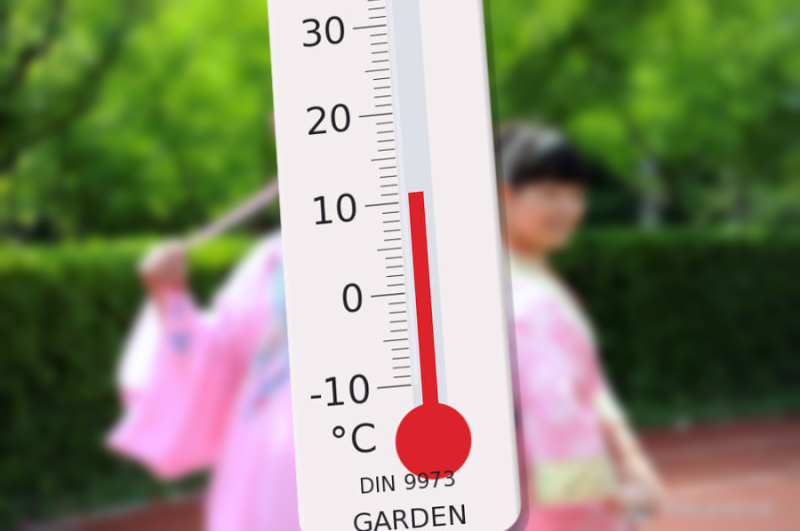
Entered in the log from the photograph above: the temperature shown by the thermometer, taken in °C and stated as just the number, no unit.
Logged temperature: 11
